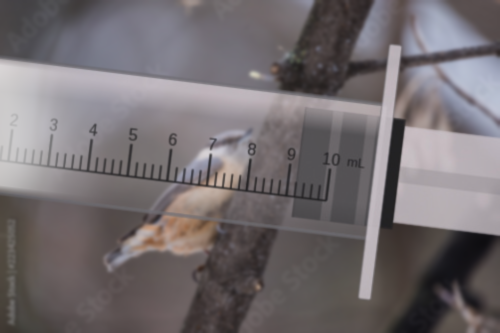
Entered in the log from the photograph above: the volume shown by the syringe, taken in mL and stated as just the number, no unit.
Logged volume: 9.2
